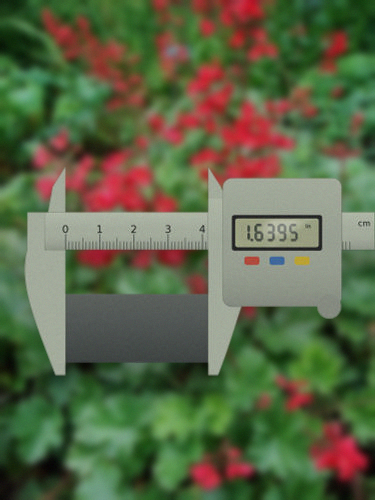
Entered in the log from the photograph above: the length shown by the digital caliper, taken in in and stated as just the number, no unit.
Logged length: 1.6395
